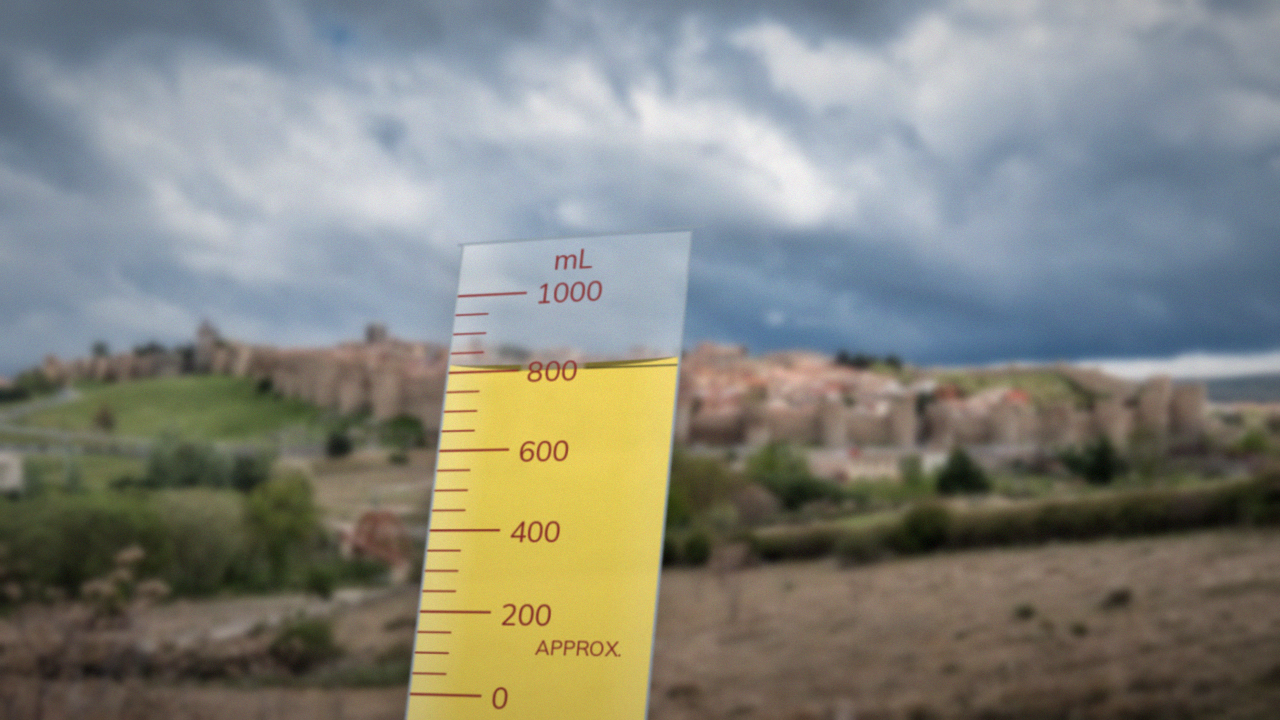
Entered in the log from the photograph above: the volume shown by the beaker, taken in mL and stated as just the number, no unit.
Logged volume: 800
